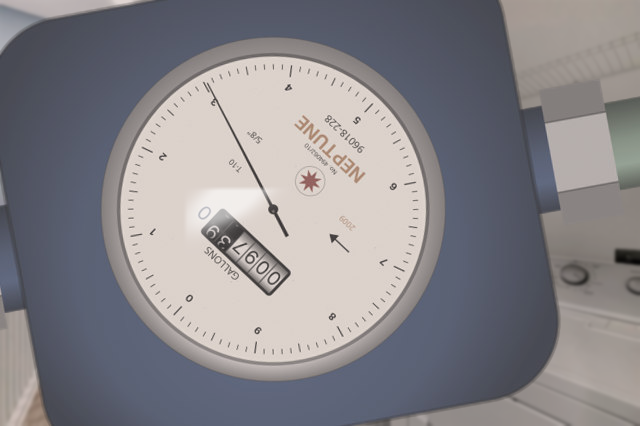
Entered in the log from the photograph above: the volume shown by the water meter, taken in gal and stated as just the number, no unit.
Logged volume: 97393.0
